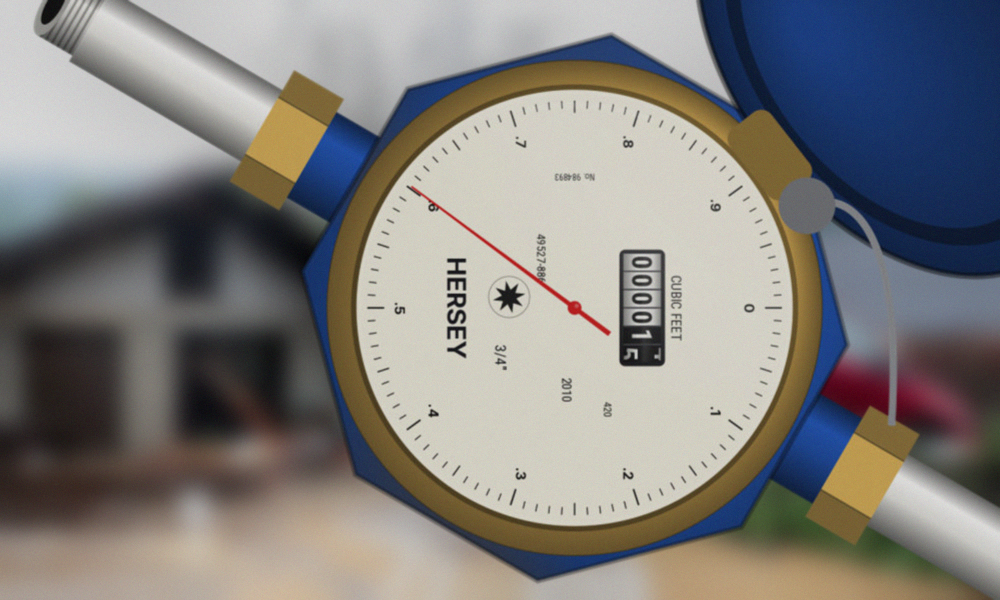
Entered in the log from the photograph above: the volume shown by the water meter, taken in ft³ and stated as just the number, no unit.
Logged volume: 14.60
